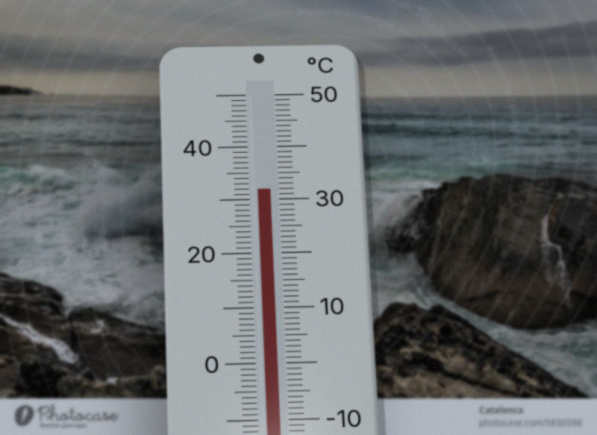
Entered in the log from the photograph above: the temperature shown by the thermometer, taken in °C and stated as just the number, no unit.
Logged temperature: 32
